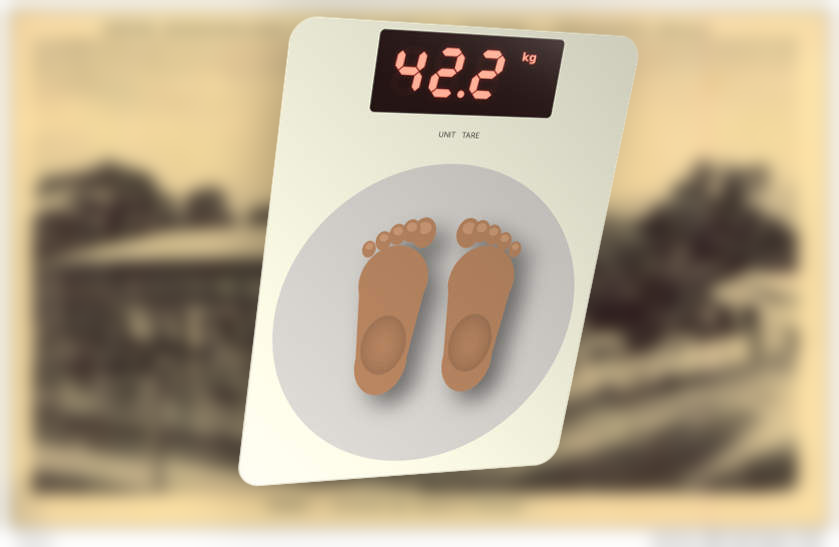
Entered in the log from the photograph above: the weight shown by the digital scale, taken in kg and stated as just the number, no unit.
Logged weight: 42.2
